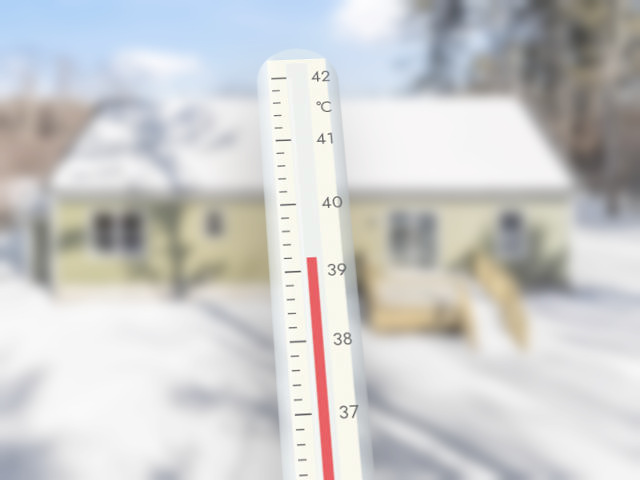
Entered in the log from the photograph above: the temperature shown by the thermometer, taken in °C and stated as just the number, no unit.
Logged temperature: 39.2
